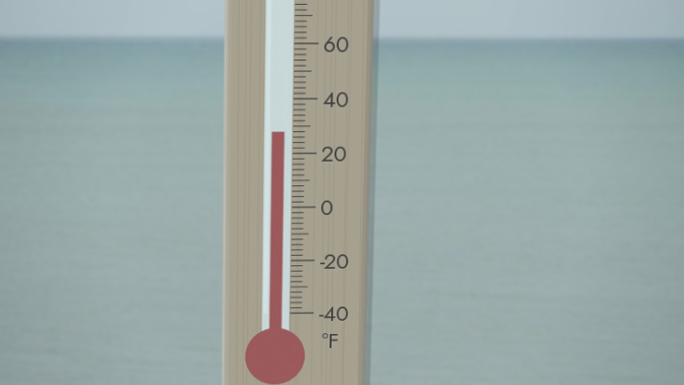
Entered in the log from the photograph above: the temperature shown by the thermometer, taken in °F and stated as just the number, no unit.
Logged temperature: 28
